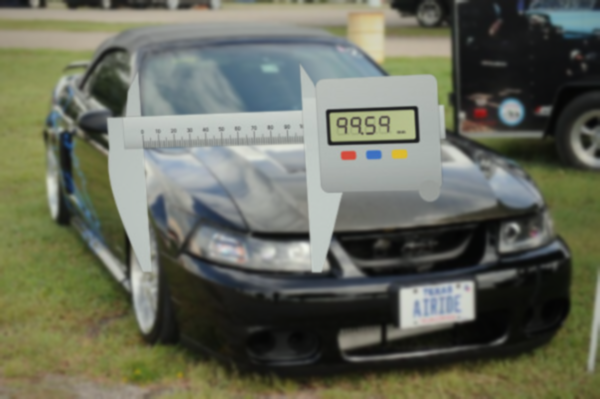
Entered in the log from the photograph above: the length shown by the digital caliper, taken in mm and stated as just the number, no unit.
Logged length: 99.59
